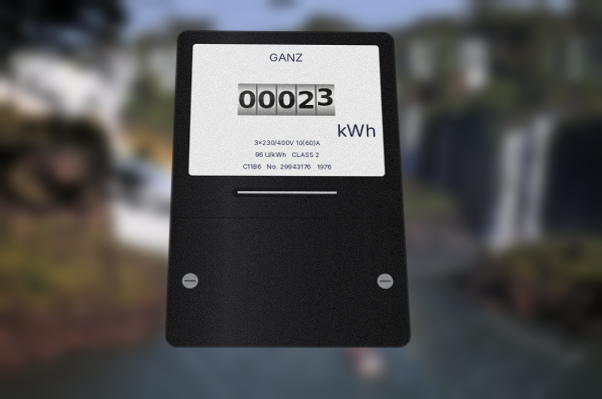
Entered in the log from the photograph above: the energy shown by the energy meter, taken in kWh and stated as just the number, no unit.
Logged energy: 23
